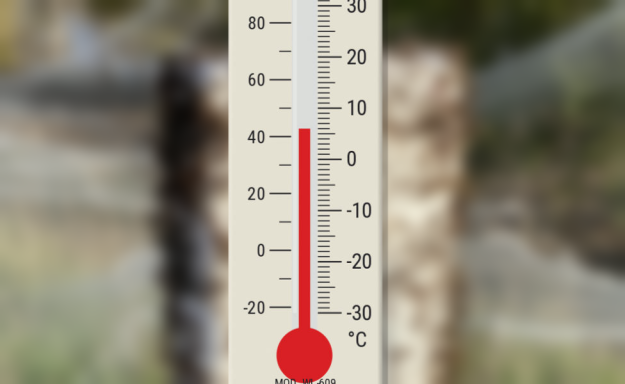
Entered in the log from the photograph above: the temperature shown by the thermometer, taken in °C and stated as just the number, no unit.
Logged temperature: 6
